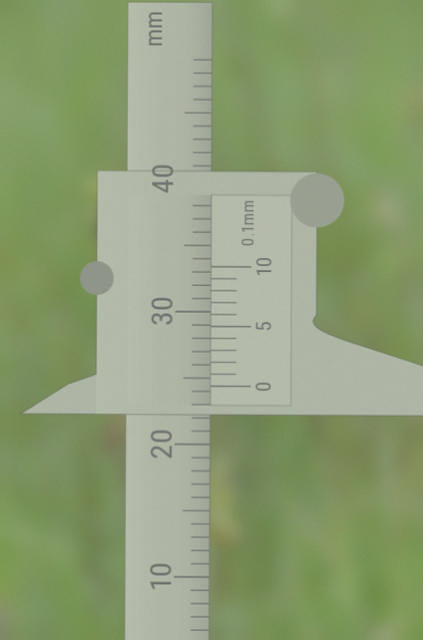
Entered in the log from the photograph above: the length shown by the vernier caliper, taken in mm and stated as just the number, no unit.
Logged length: 24.4
